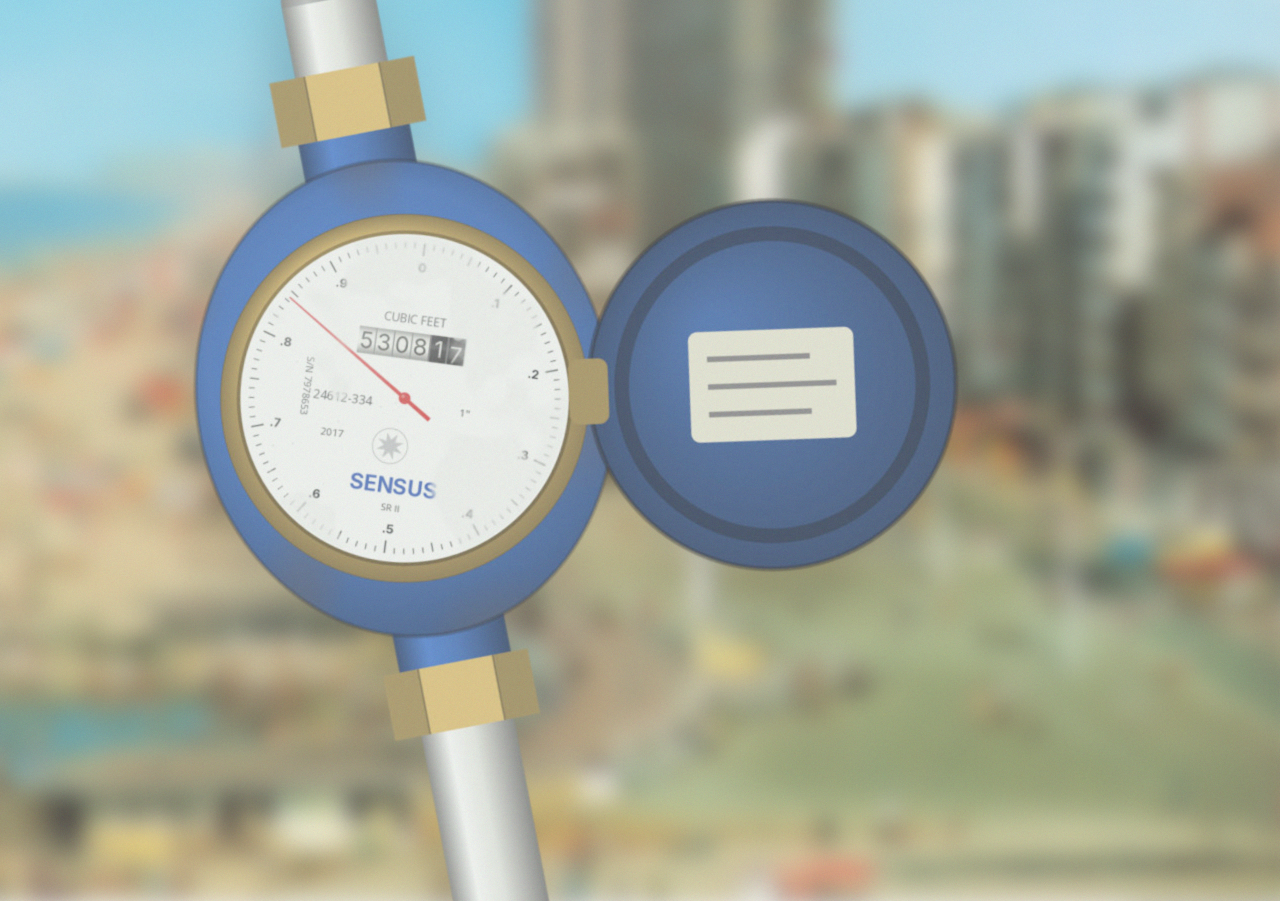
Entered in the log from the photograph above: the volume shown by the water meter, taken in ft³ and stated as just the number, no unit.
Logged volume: 530816.84
